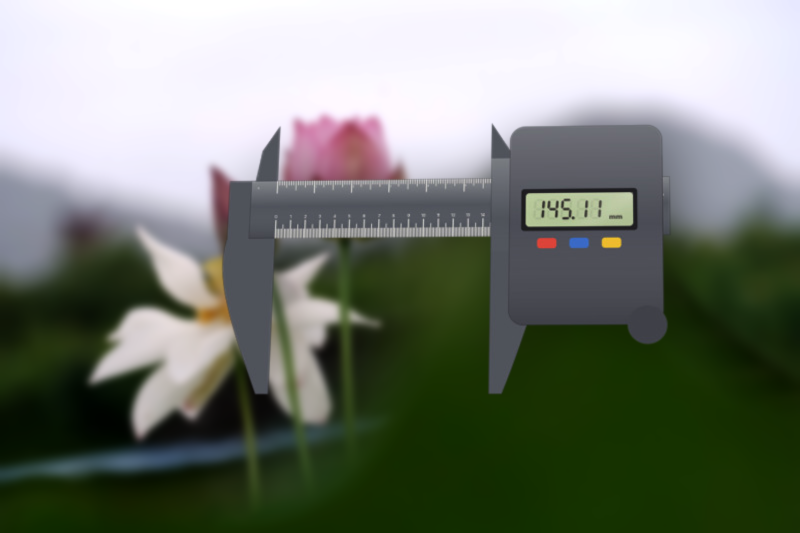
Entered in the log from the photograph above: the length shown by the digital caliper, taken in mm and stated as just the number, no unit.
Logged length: 145.11
